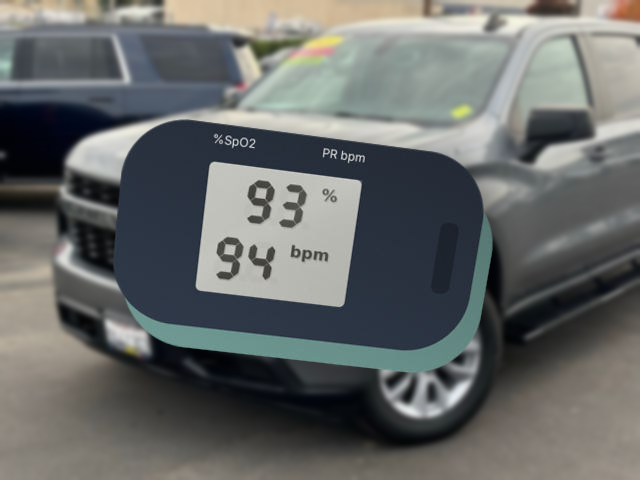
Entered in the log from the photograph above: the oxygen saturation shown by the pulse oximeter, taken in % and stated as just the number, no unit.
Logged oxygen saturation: 93
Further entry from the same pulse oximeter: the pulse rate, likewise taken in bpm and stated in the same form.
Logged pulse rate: 94
